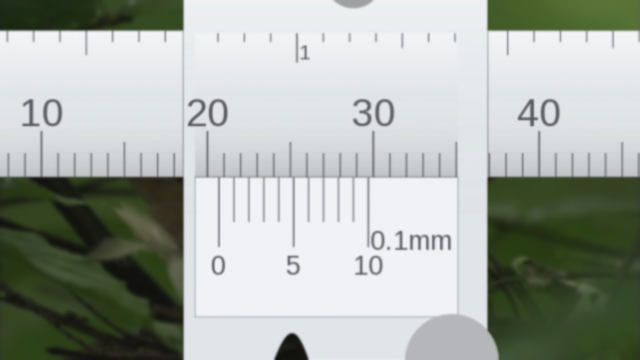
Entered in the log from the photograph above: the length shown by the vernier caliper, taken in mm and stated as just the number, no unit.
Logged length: 20.7
